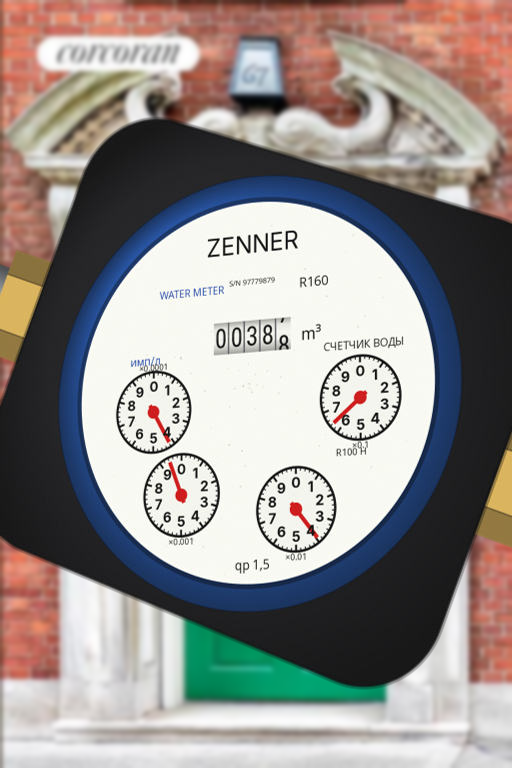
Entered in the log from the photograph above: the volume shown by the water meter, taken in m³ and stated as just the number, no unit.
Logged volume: 387.6394
